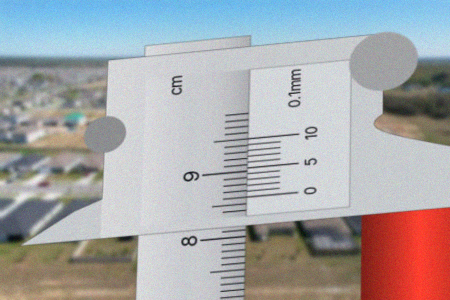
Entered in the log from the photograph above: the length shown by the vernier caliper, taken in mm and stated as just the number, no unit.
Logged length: 86.0
